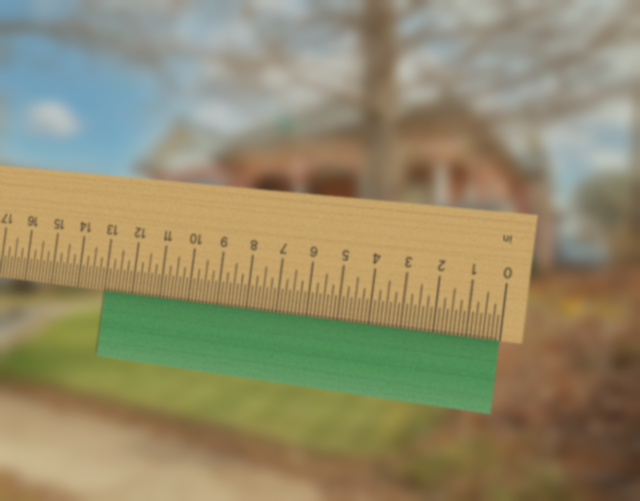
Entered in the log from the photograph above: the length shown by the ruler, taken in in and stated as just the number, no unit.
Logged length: 13
